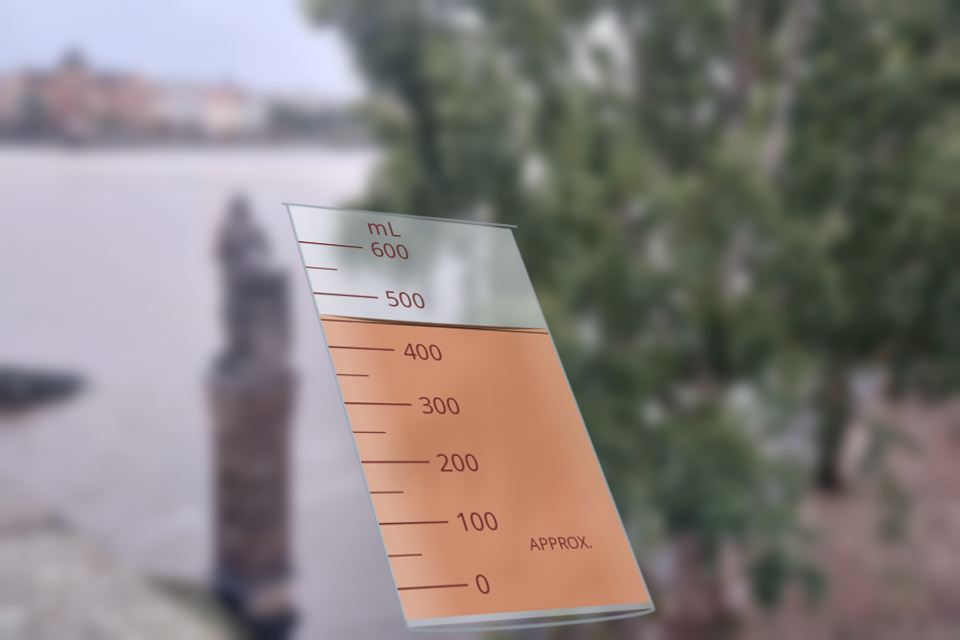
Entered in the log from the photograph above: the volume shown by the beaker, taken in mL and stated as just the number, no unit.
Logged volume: 450
